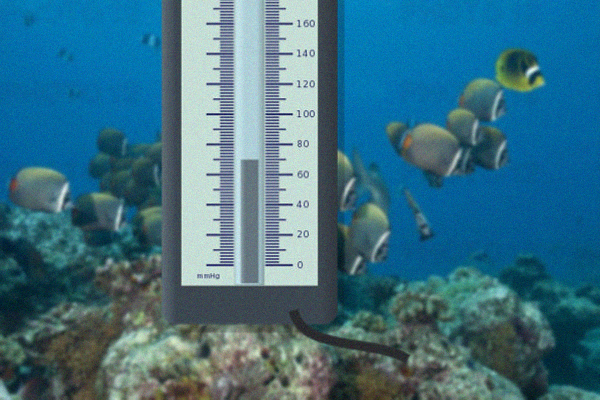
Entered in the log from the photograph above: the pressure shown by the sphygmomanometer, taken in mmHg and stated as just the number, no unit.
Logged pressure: 70
